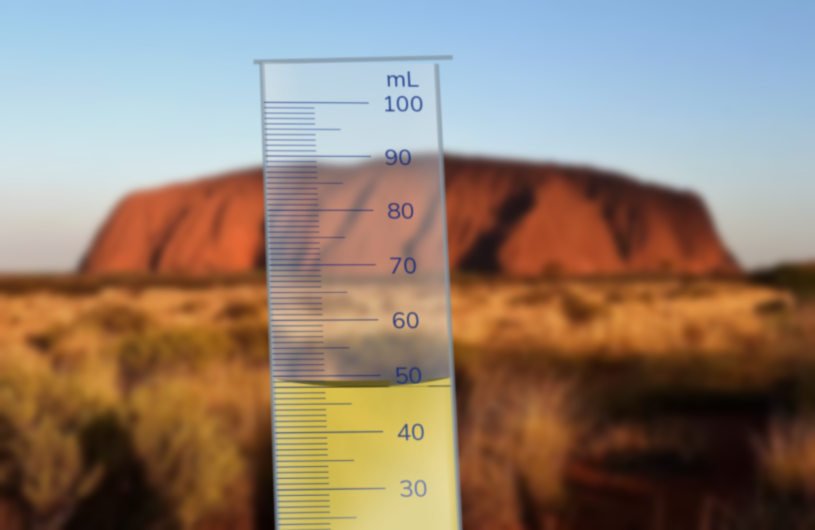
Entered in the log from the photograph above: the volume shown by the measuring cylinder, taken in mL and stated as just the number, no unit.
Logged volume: 48
